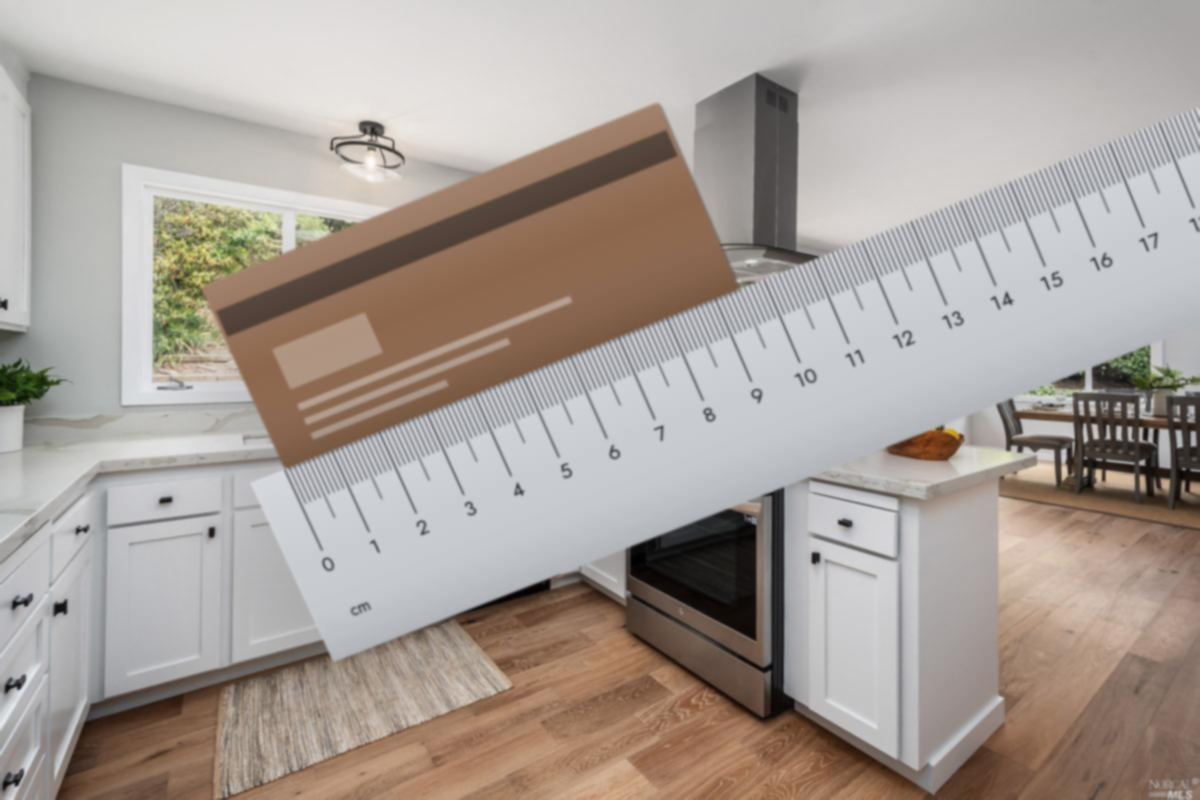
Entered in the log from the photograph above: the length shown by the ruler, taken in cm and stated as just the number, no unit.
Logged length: 9.5
